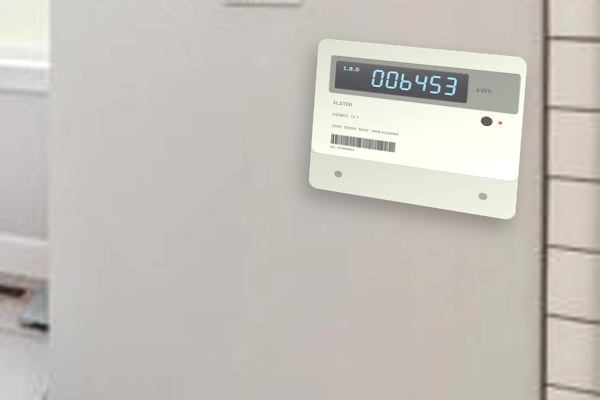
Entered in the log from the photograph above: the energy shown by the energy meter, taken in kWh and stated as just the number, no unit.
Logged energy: 6453
